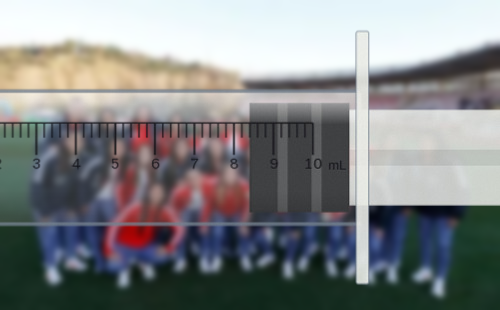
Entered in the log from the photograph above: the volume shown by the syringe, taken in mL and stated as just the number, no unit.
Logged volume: 8.4
